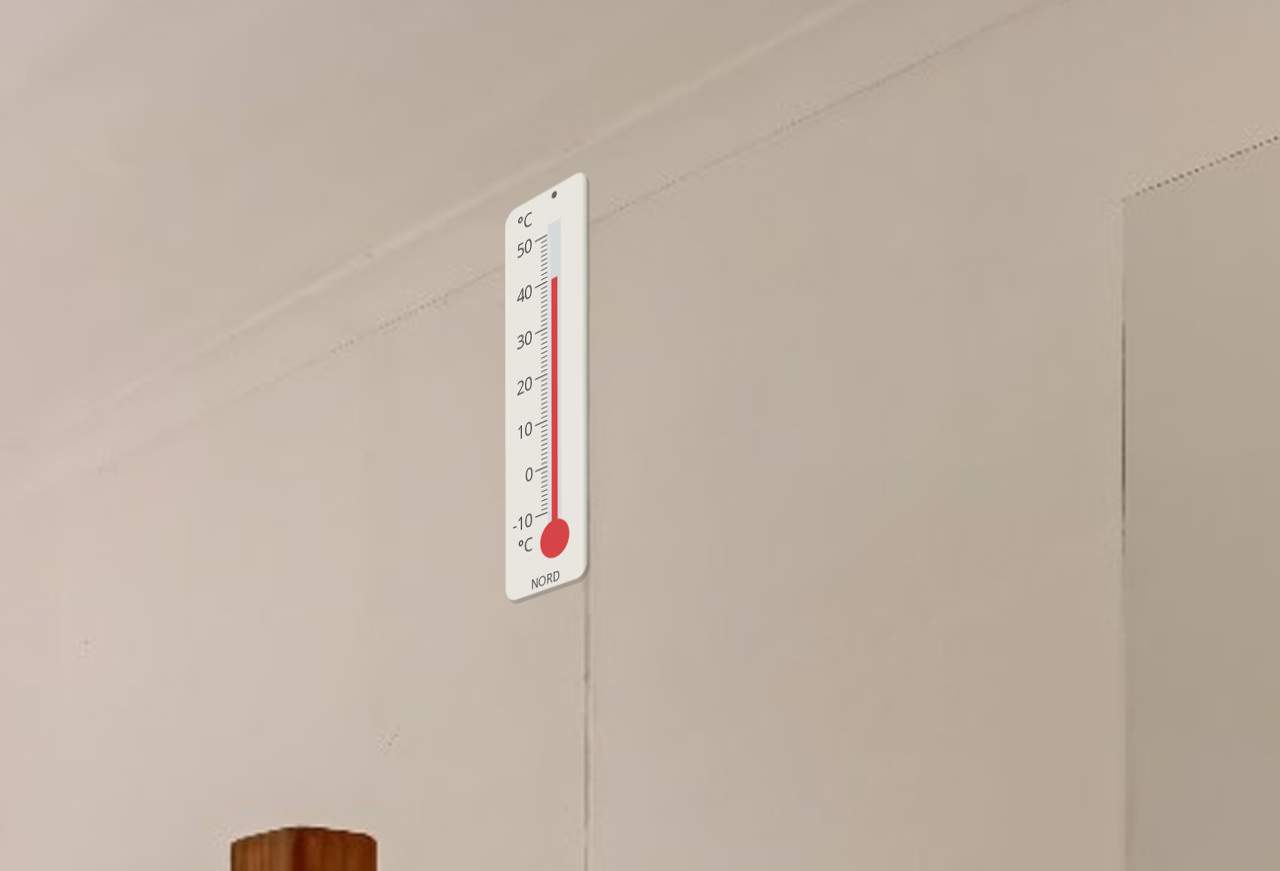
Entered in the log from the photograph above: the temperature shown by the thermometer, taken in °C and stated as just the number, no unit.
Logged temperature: 40
